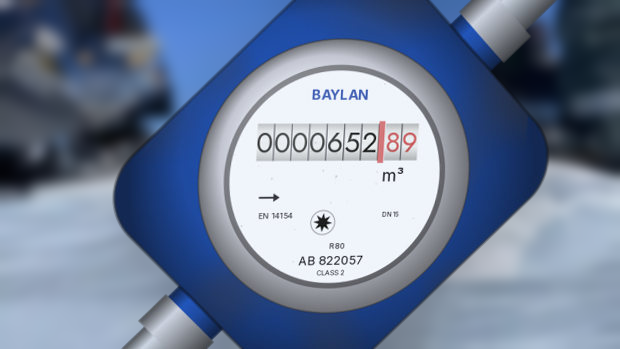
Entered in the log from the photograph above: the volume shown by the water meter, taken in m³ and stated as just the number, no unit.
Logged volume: 652.89
